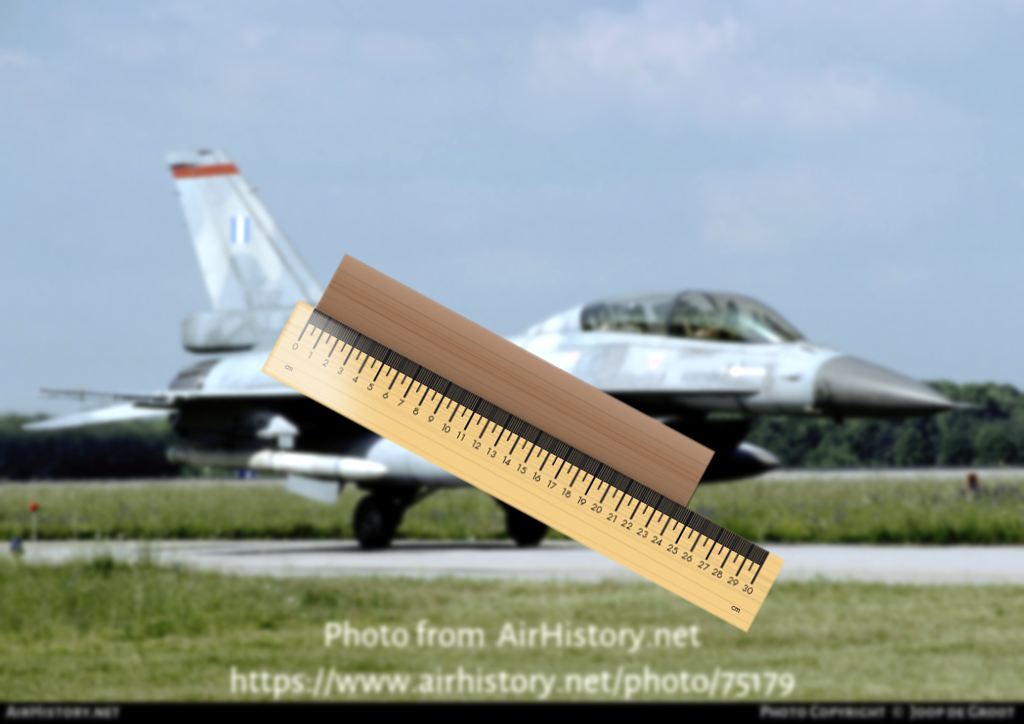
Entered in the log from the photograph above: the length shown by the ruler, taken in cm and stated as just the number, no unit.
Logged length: 24.5
